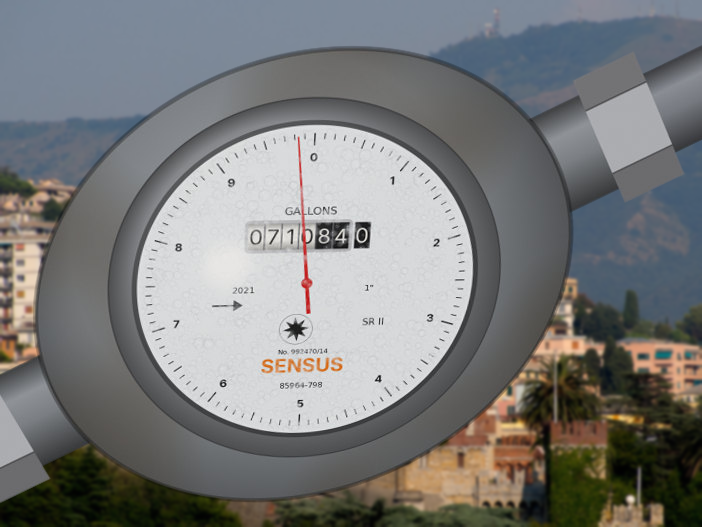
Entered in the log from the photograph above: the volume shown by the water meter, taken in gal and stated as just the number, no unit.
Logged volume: 710839.8
